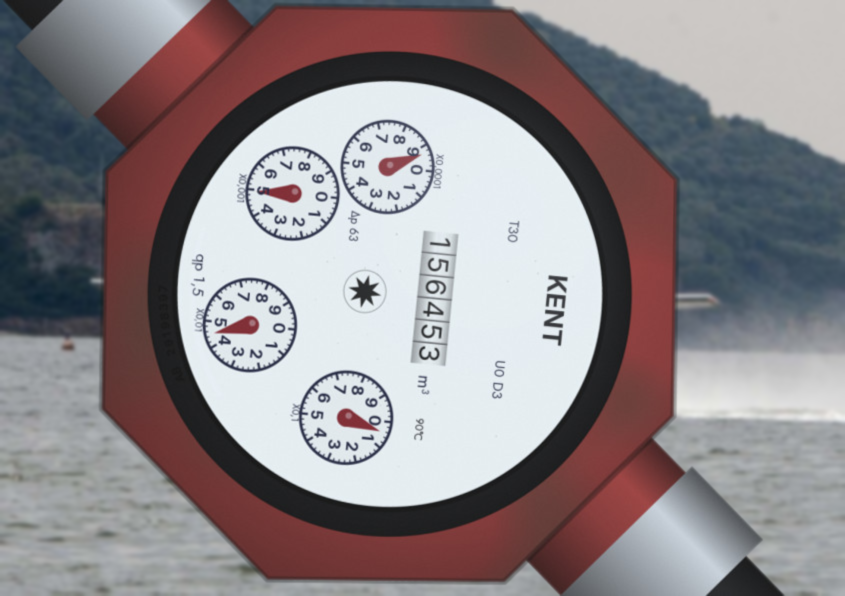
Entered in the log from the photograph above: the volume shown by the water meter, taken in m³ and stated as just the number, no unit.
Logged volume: 156453.0449
